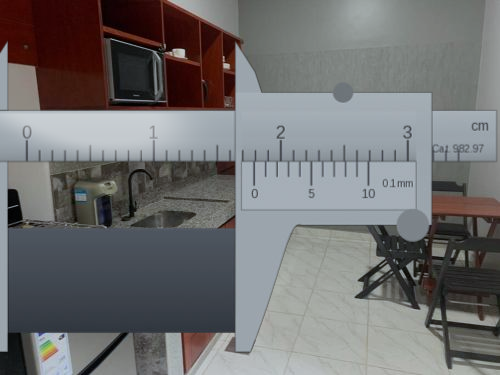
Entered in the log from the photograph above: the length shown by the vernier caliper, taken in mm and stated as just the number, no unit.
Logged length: 17.9
